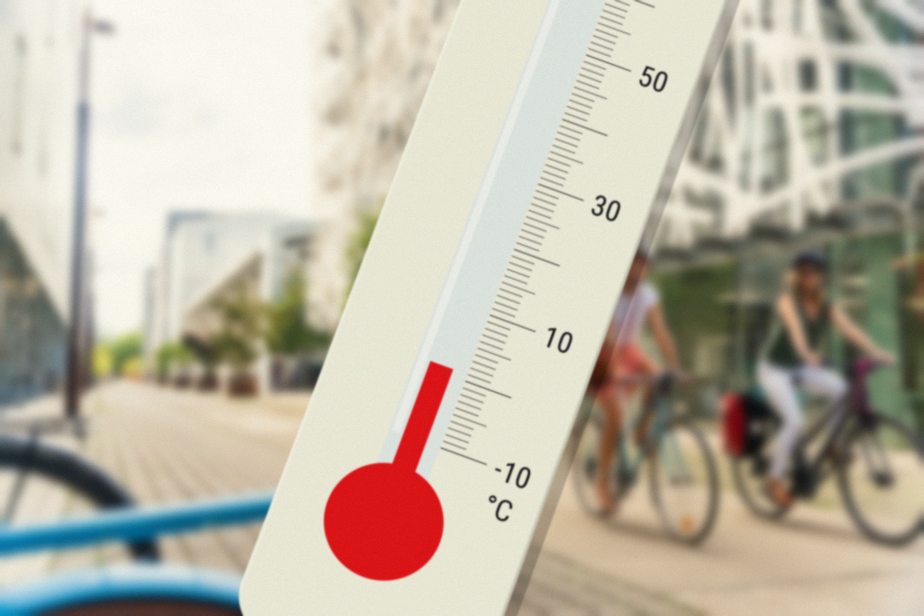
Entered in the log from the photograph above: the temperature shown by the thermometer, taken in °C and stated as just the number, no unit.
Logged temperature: 1
